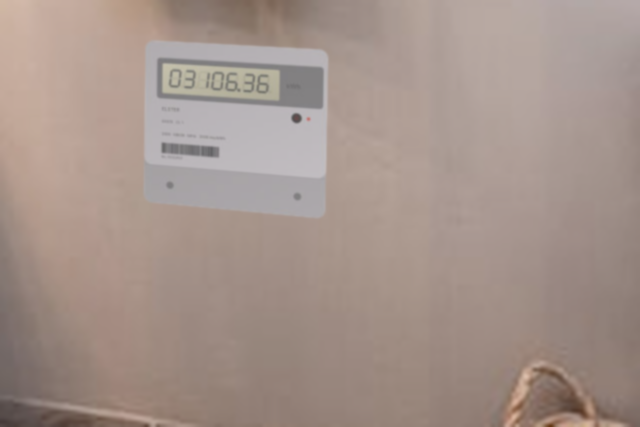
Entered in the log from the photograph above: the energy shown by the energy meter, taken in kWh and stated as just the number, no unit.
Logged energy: 3106.36
